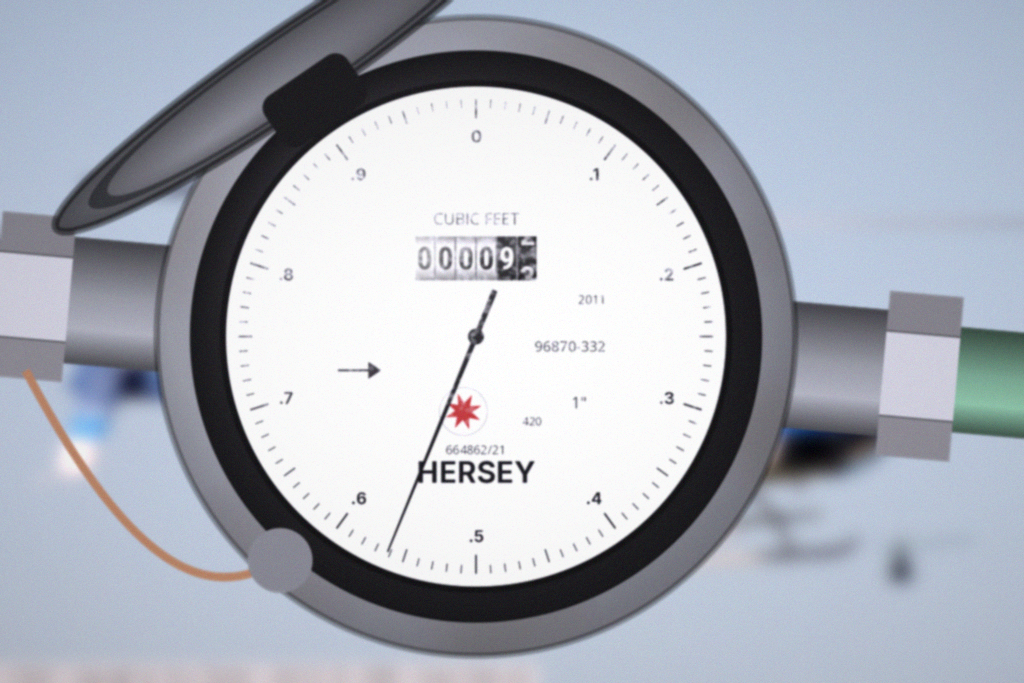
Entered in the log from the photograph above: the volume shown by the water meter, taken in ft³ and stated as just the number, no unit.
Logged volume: 92.56
